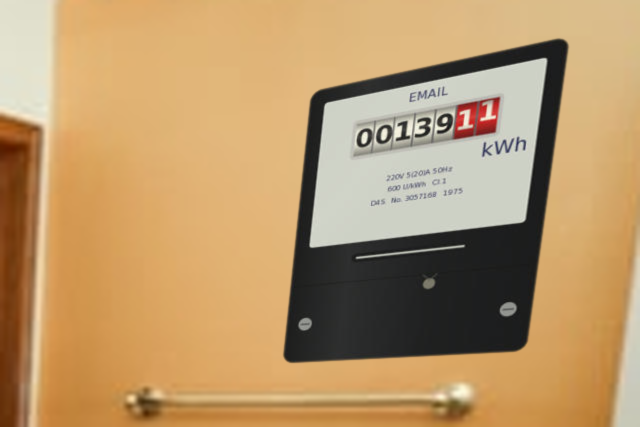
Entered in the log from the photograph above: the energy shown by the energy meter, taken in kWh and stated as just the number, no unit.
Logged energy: 139.11
